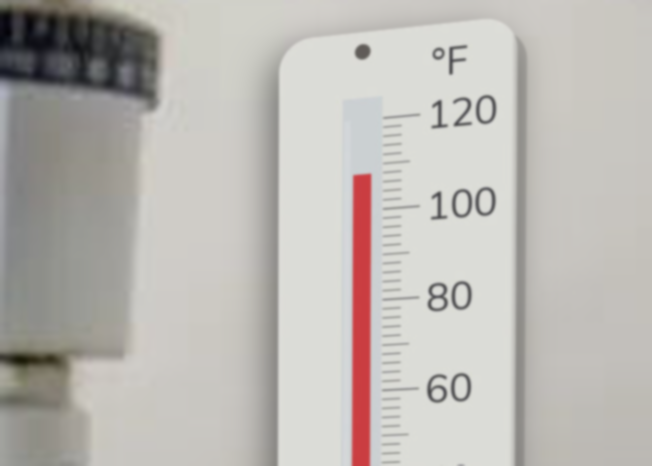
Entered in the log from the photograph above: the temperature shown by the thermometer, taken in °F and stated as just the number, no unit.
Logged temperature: 108
